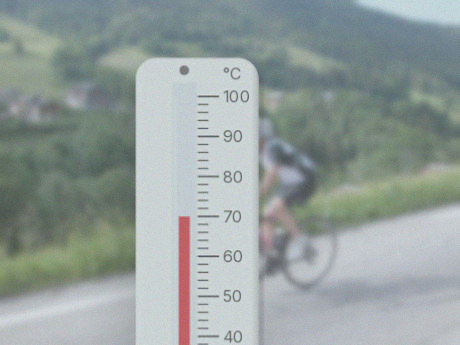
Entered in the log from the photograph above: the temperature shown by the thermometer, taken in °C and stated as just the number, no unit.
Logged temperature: 70
